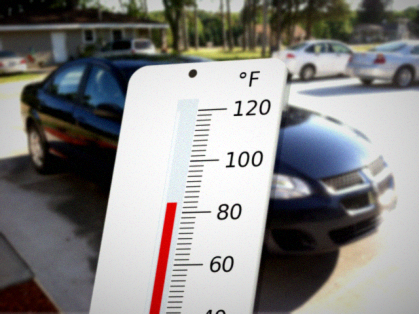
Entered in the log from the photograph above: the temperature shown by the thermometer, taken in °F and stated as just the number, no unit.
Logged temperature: 84
